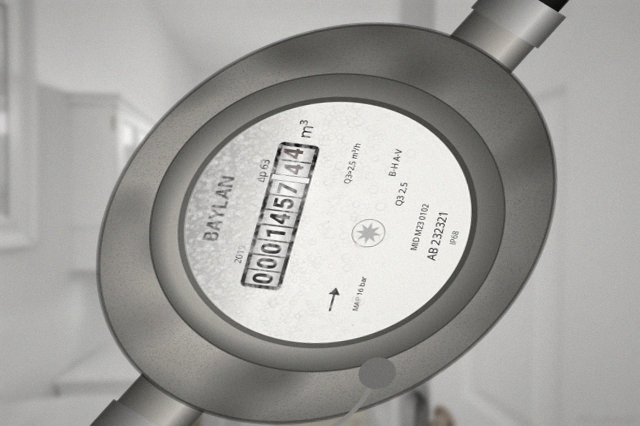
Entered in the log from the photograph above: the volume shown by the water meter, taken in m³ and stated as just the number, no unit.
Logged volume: 1457.44
